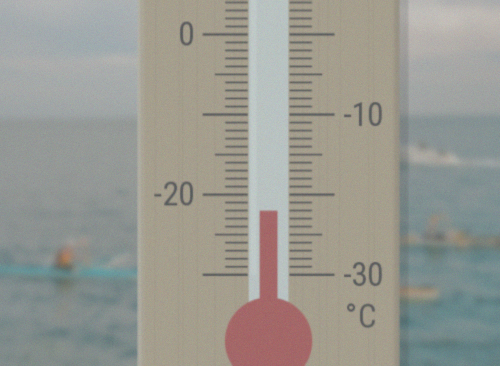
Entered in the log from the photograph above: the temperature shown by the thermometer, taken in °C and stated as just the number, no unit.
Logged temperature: -22
